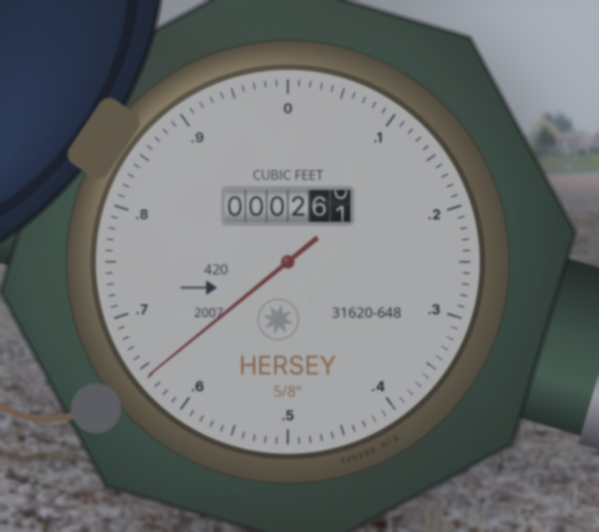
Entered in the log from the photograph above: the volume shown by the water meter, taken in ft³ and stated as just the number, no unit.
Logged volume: 260.64
